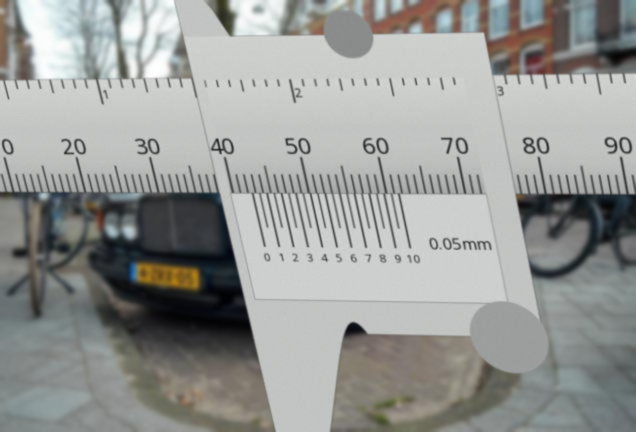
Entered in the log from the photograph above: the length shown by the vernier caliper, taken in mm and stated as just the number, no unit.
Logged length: 42.6
